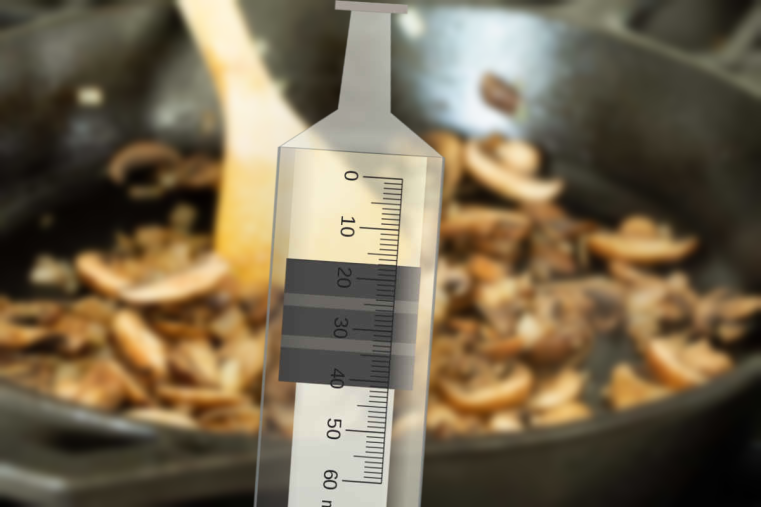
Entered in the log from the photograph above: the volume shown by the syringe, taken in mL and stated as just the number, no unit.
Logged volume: 17
